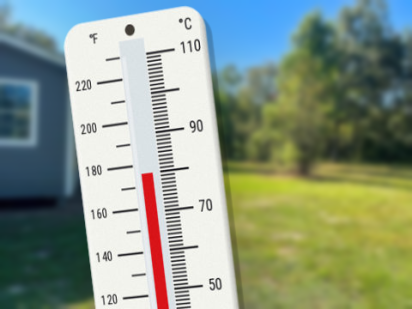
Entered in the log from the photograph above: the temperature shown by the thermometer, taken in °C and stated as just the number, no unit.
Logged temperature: 80
